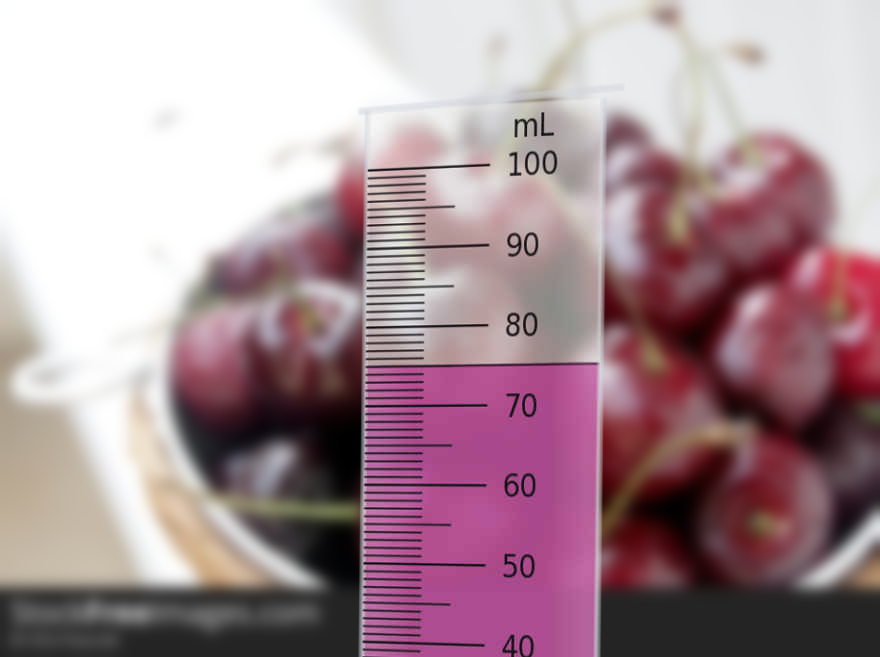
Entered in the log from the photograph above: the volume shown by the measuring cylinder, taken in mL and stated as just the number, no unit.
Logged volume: 75
